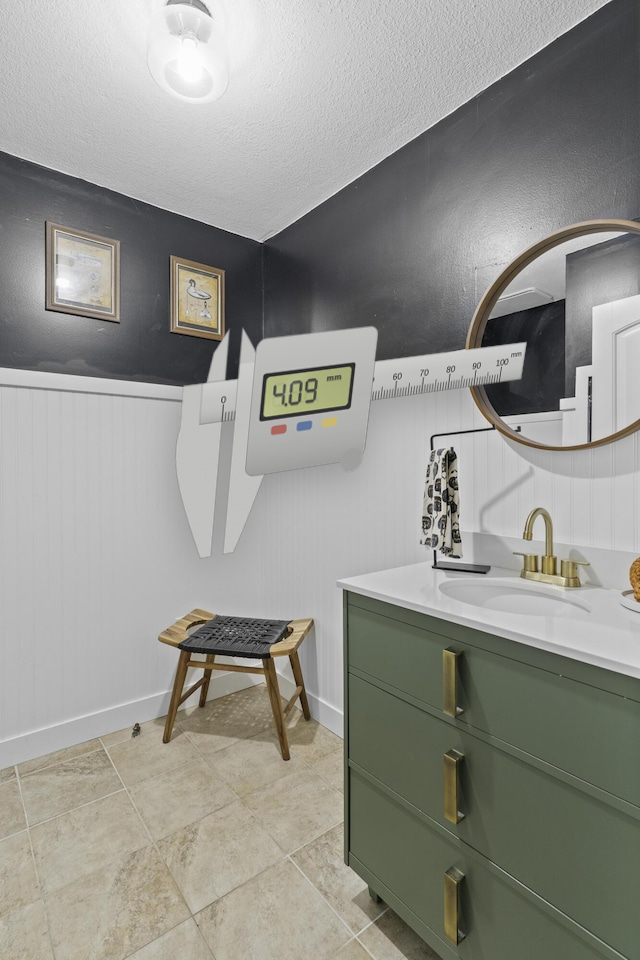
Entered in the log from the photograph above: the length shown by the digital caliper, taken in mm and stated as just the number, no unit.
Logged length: 4.09
